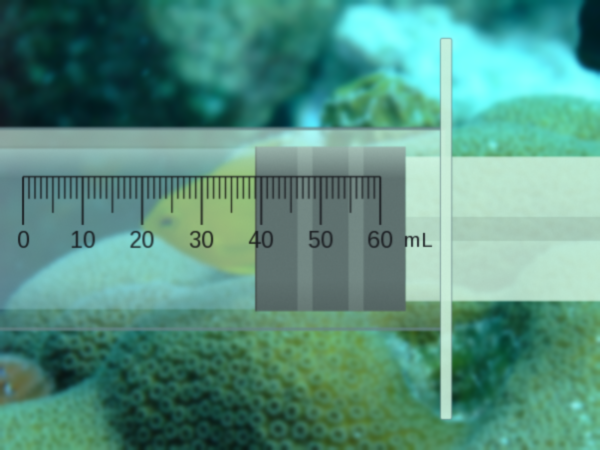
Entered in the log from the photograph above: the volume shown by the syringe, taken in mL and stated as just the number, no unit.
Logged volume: 39
